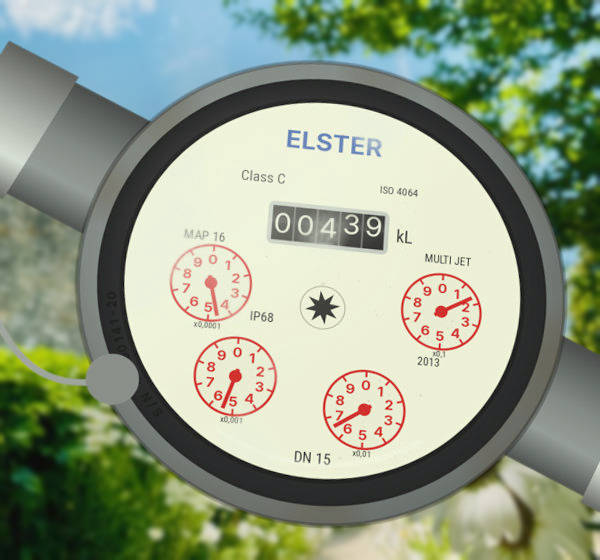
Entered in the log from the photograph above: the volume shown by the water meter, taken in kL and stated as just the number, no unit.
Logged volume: 439.1654
